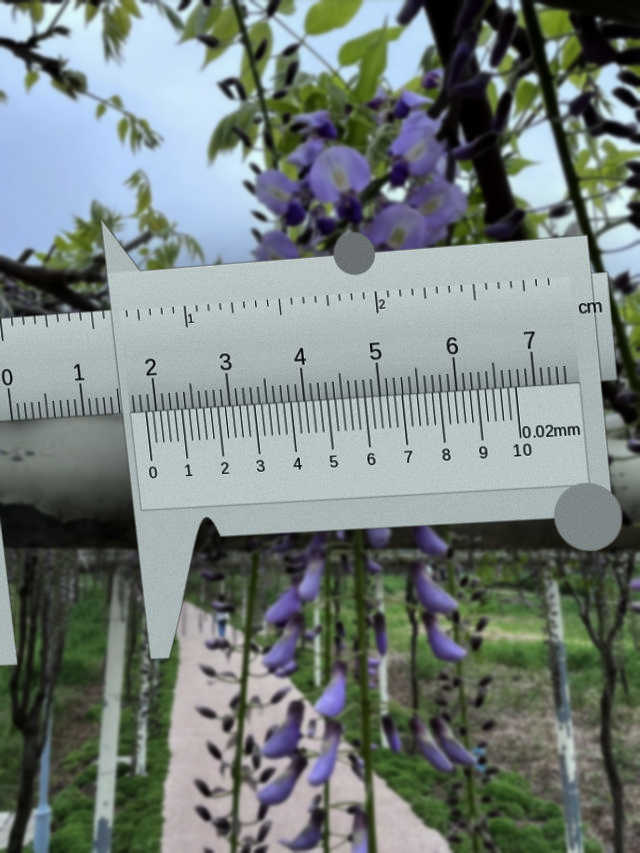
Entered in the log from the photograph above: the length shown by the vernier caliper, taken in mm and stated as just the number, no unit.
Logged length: 18.6
